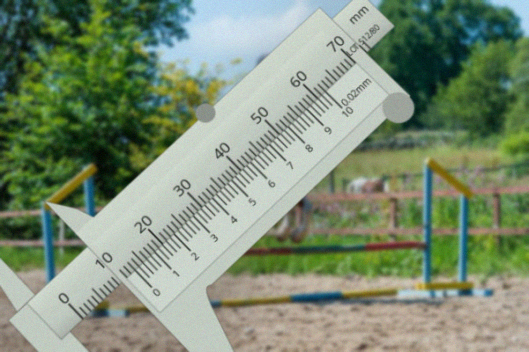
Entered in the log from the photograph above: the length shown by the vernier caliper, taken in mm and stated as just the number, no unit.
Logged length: 13.0
